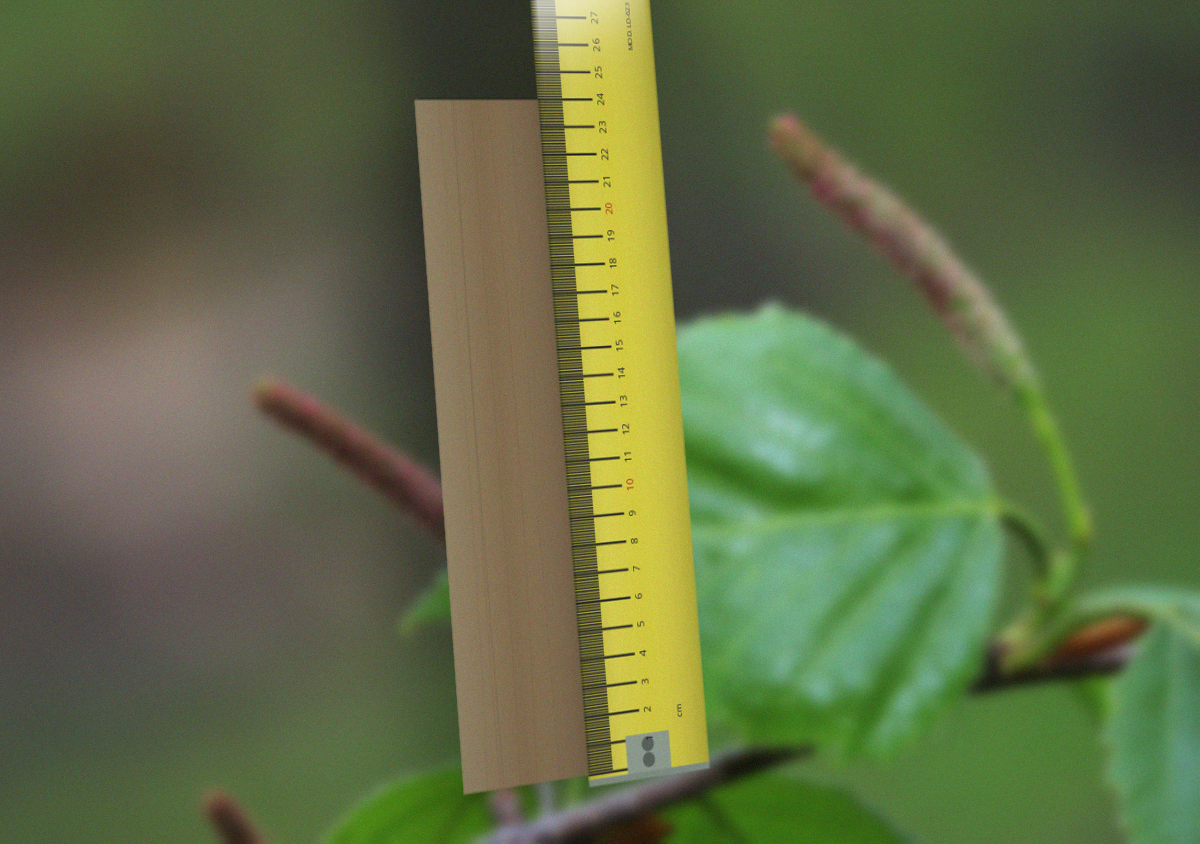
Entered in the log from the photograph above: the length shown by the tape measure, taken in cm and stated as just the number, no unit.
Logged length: 24
